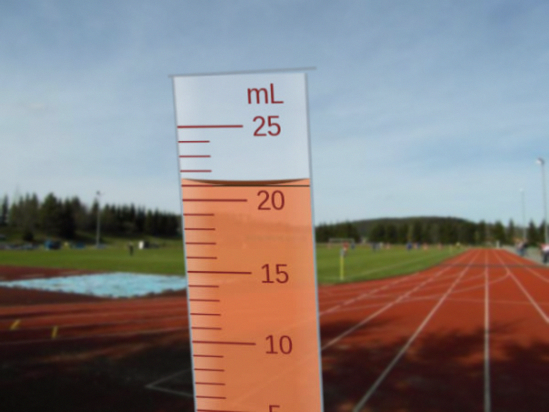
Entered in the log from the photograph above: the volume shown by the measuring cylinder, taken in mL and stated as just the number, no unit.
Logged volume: 21
